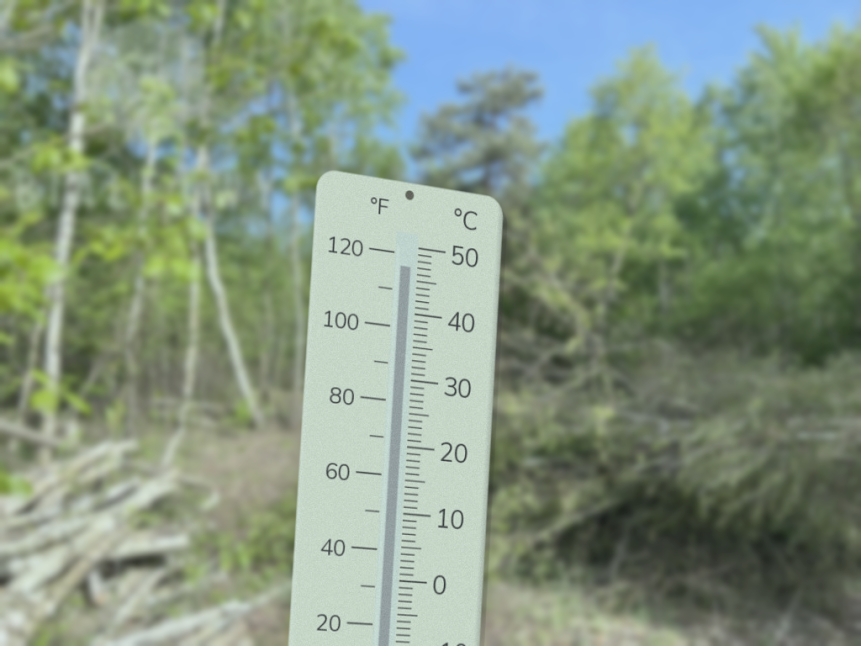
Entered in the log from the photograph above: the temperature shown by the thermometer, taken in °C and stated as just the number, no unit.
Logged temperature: 47
